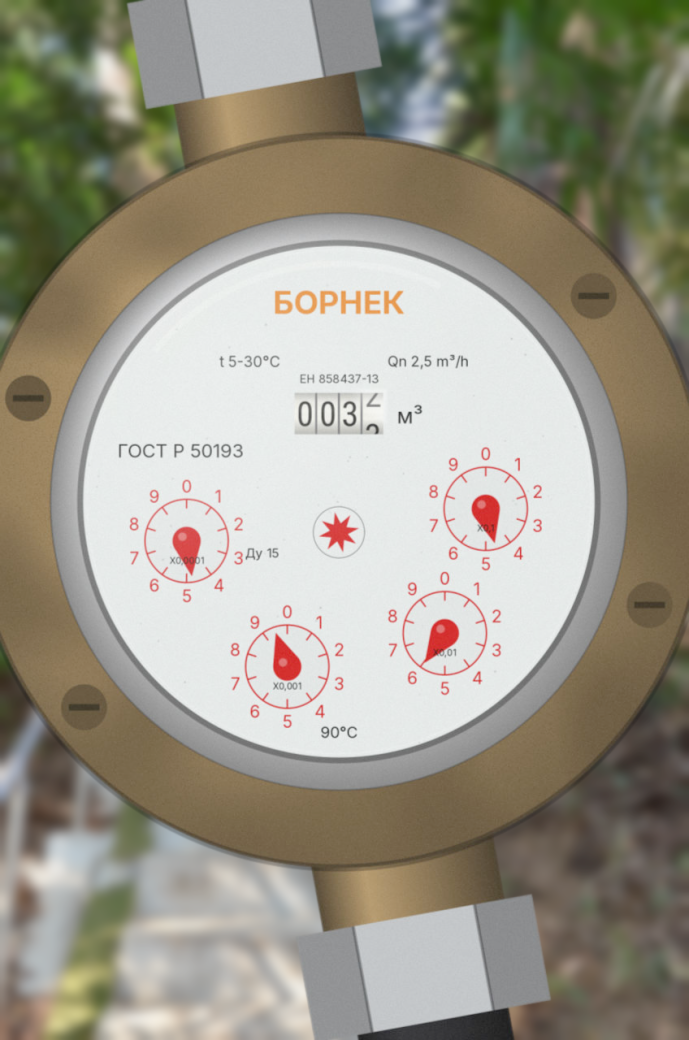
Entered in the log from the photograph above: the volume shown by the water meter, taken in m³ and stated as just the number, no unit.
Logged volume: 32.4594
